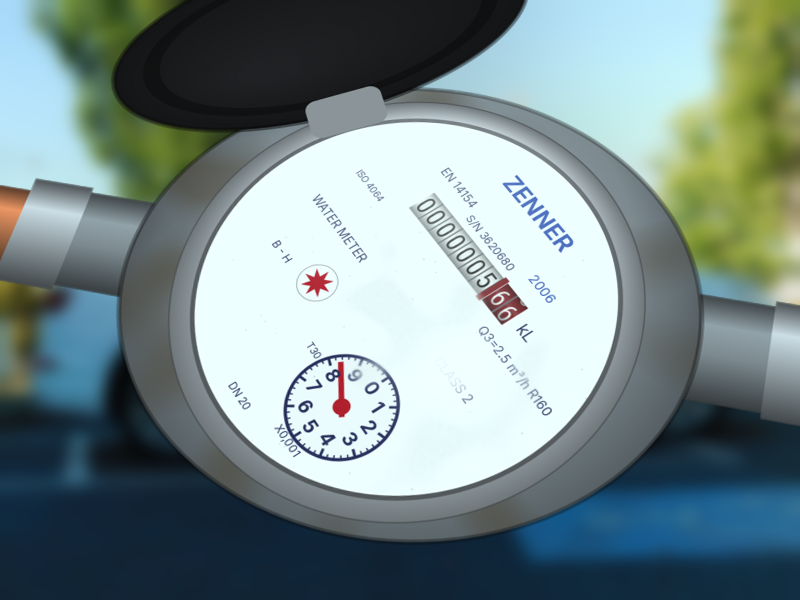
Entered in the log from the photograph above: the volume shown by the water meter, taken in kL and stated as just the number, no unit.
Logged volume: 5.658
